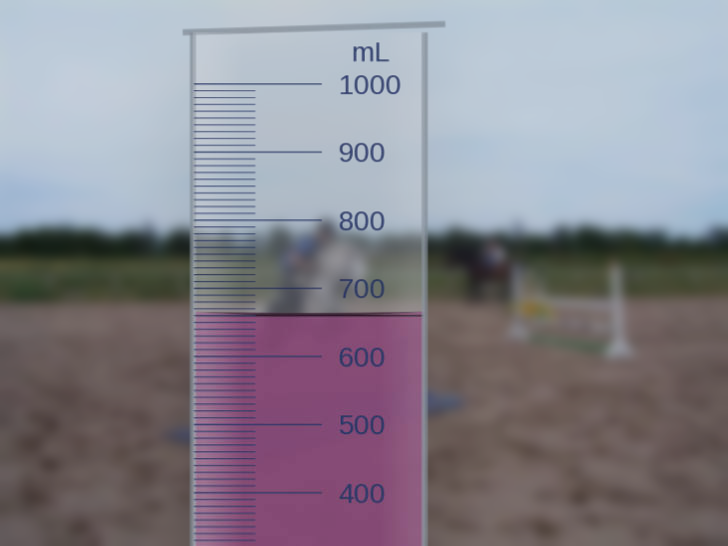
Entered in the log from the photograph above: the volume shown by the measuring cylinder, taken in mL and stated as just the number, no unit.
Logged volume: 660
